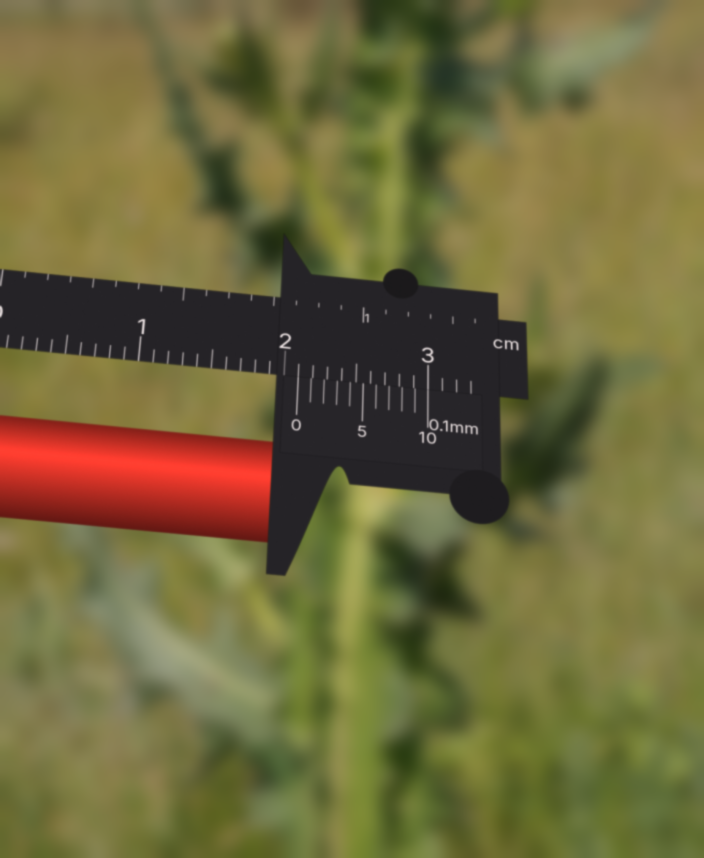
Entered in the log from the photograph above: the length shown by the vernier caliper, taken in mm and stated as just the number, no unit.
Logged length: 21.0
